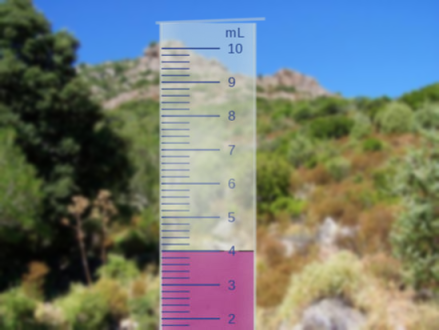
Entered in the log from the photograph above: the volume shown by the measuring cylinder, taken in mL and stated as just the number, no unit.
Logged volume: 4
